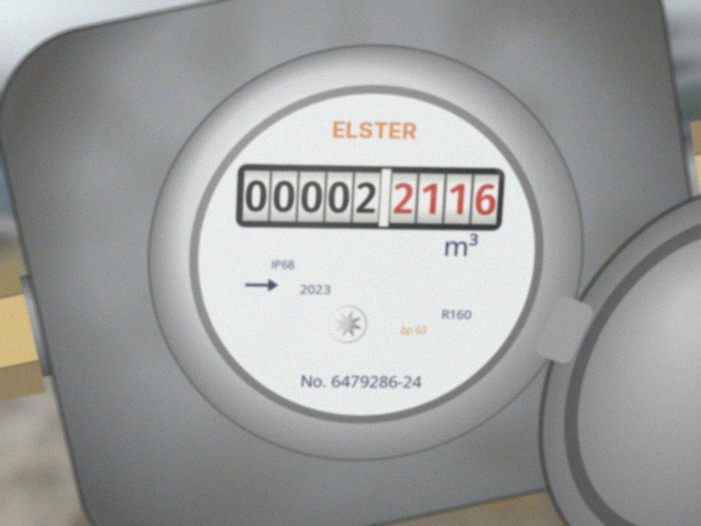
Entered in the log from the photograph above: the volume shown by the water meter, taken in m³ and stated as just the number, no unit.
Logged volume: 2.2116
